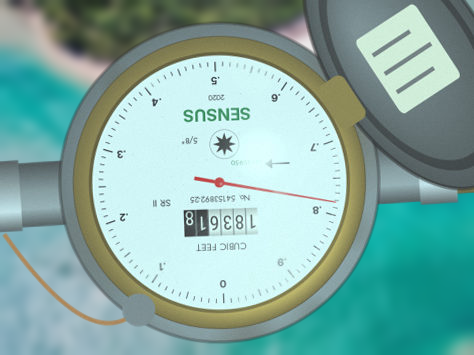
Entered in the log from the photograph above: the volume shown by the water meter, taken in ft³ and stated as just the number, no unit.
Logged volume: 183617.78
